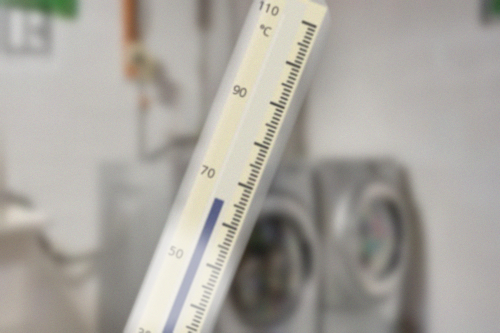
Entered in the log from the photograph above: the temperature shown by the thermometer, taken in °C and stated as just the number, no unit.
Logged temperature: 65
